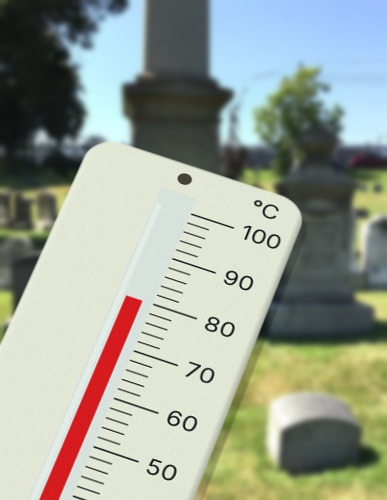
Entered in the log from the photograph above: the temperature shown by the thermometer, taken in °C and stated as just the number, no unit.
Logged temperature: 80
